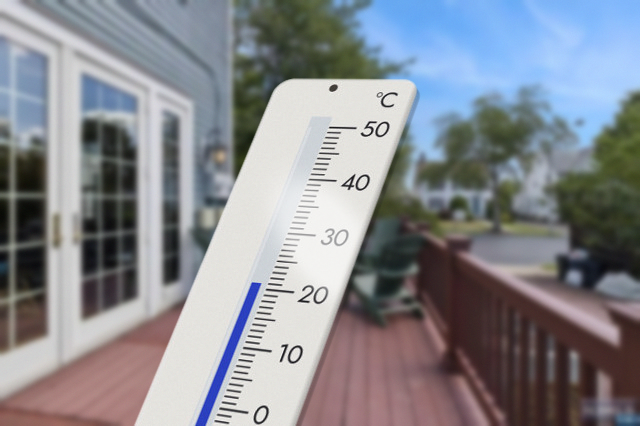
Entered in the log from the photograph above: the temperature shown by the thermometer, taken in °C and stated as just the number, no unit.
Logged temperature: 21
